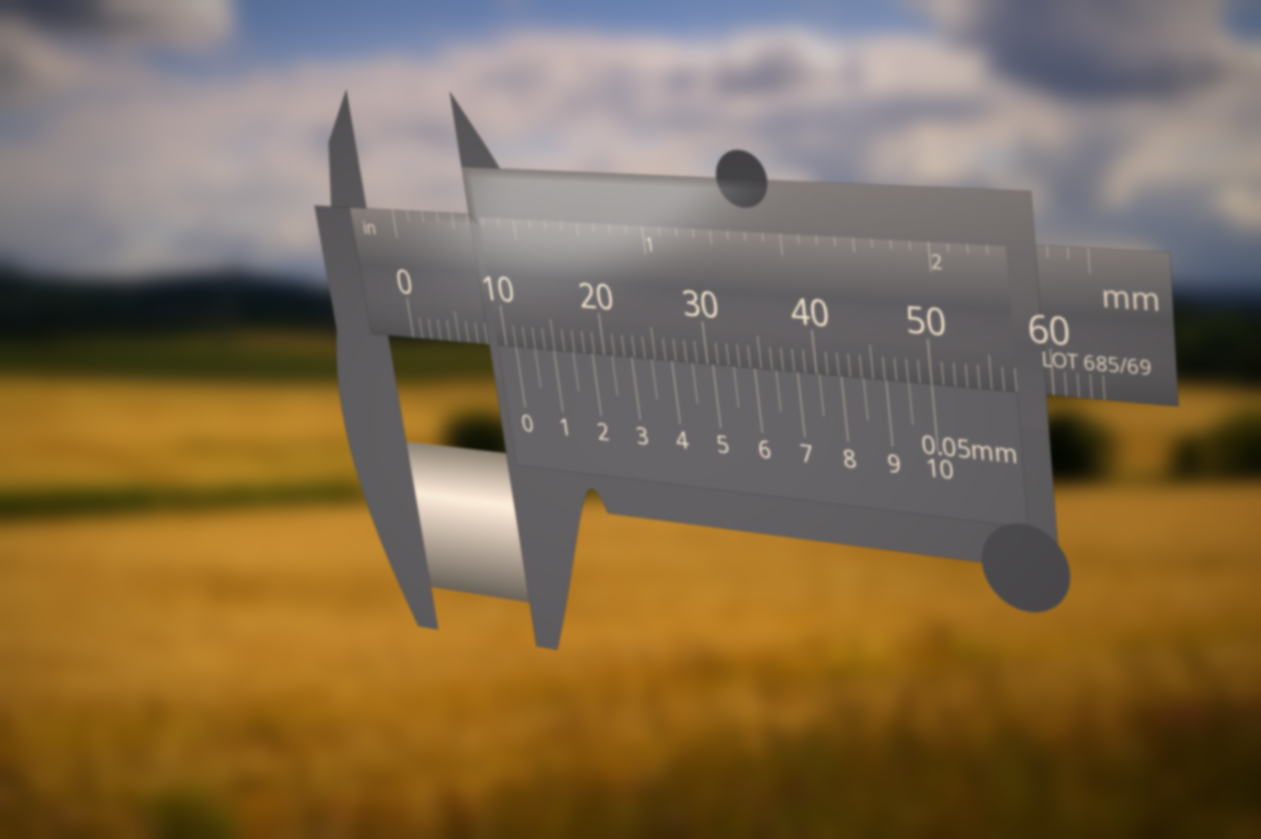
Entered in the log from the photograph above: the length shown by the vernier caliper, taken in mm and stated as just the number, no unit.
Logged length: 11.0
